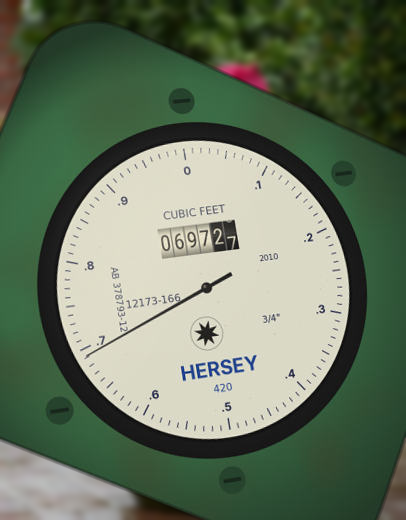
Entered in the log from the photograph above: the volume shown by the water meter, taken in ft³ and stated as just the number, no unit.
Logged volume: 69726.69
